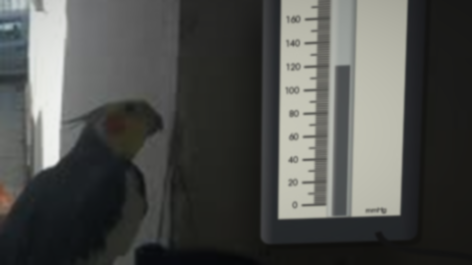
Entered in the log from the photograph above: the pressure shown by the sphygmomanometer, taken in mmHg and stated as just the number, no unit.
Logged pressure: 120
